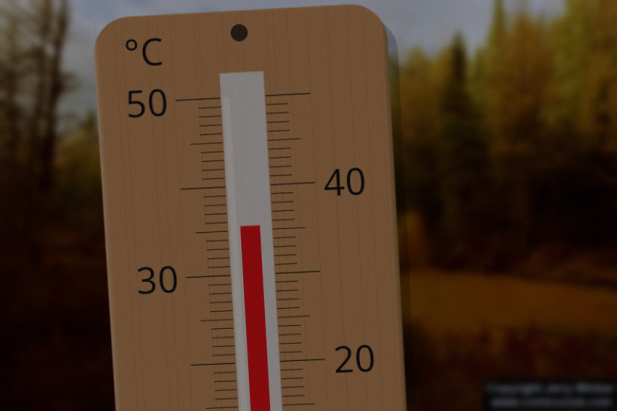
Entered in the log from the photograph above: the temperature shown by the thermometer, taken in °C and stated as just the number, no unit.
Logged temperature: 35.5
